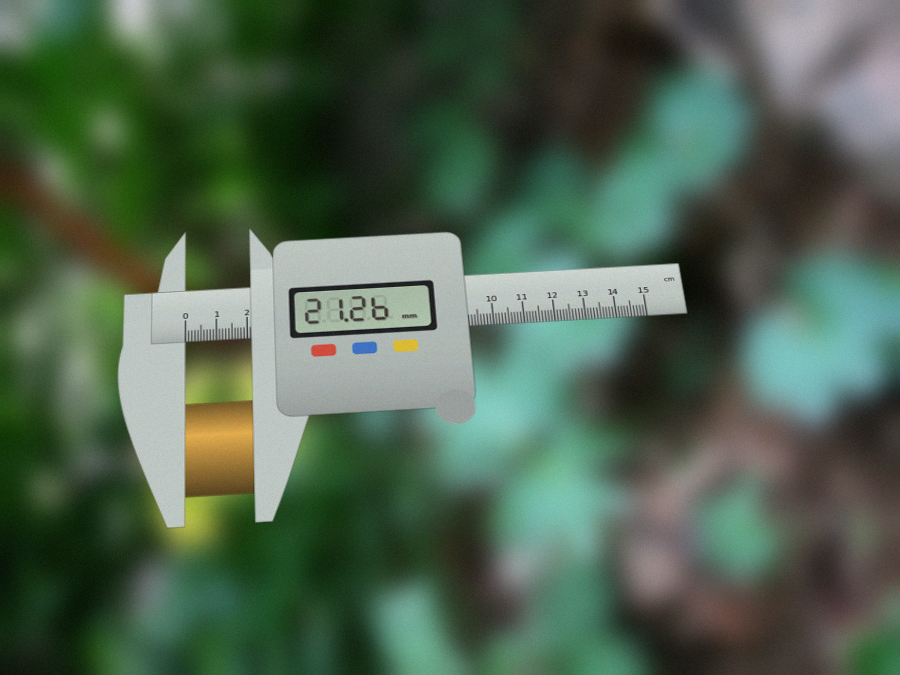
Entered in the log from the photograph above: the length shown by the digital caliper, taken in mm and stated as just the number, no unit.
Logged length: 21.26
